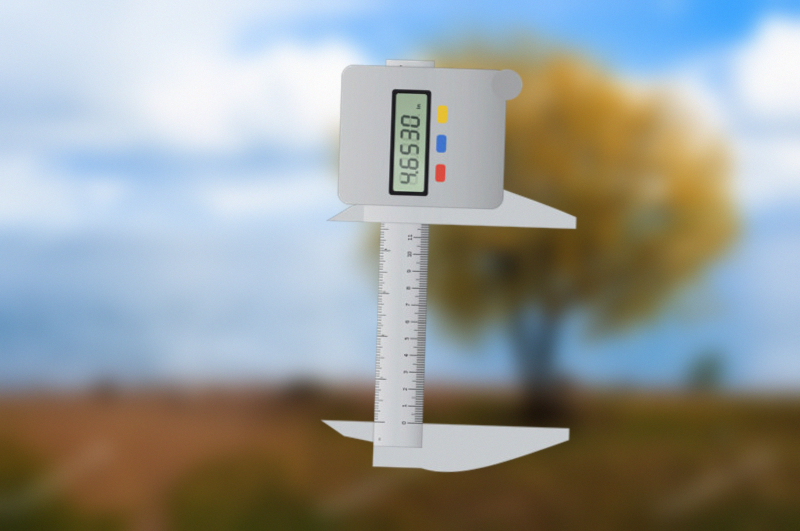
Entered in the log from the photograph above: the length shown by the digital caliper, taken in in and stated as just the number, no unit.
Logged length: 4.6530
